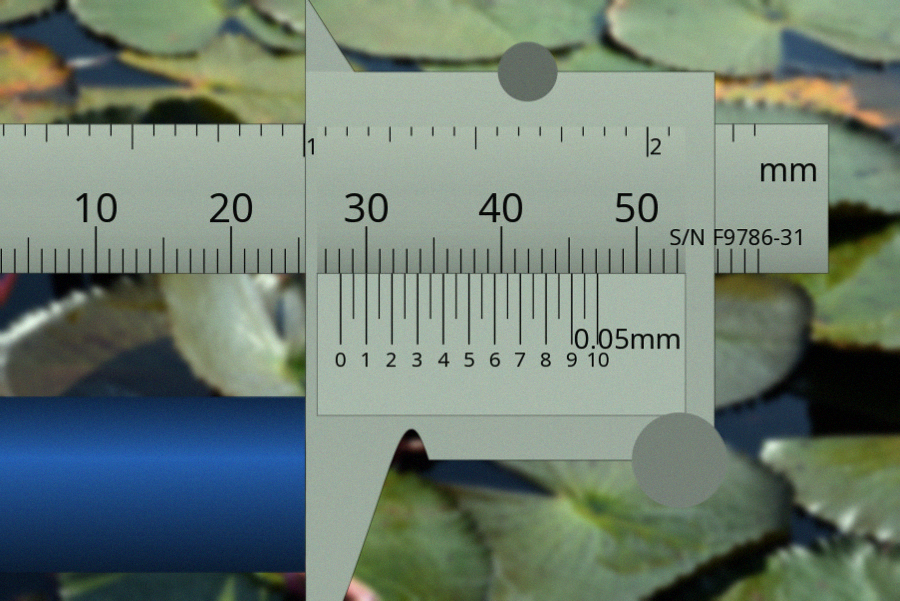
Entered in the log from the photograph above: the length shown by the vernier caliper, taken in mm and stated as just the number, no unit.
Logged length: 28.1
